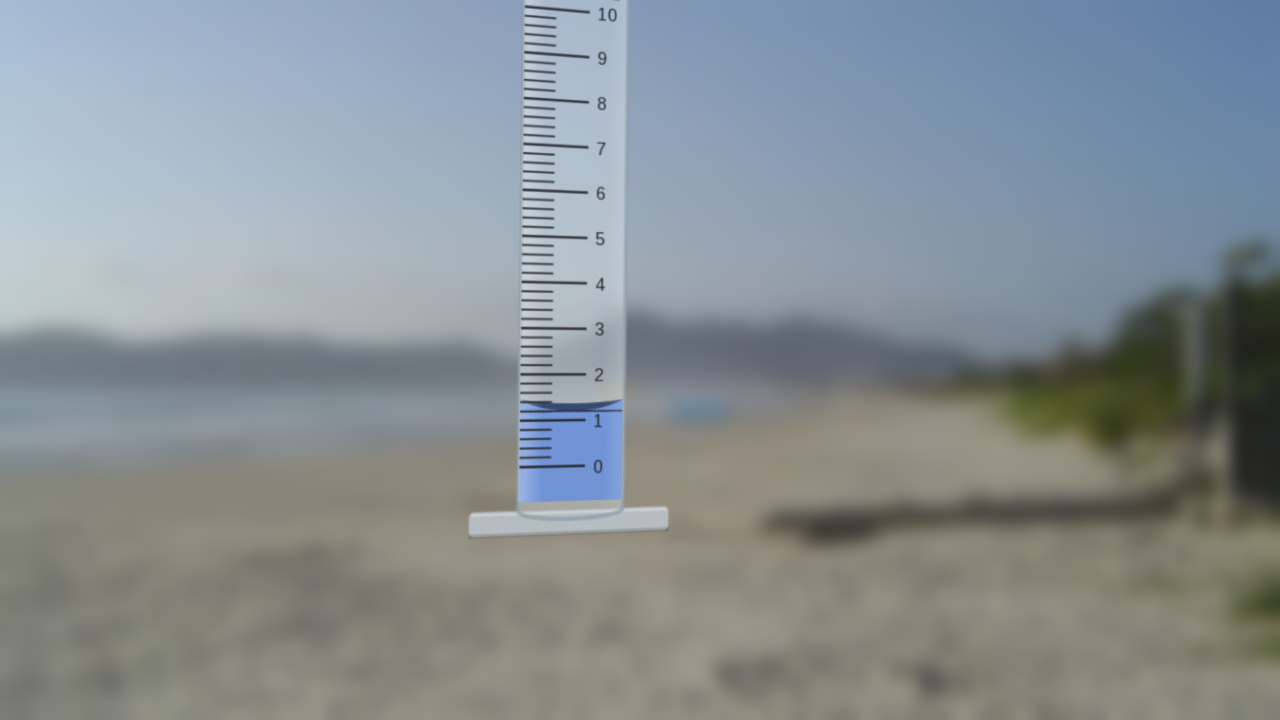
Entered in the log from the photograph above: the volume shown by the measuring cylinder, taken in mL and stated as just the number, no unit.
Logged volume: 1.2
